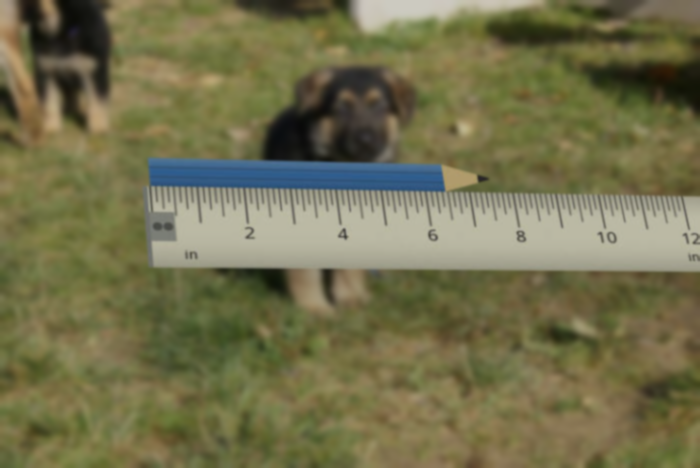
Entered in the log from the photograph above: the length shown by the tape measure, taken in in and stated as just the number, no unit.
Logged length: 7.5
